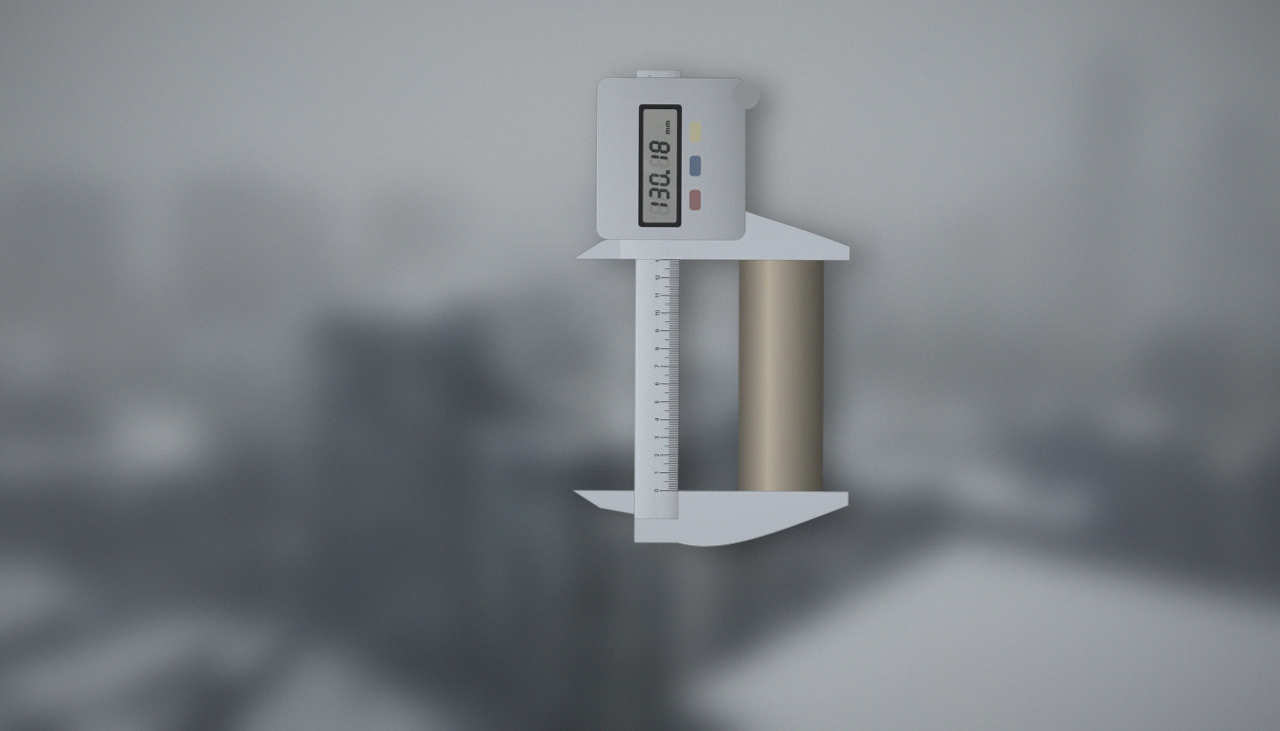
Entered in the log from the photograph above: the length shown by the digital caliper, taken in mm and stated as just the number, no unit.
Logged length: 130.18
